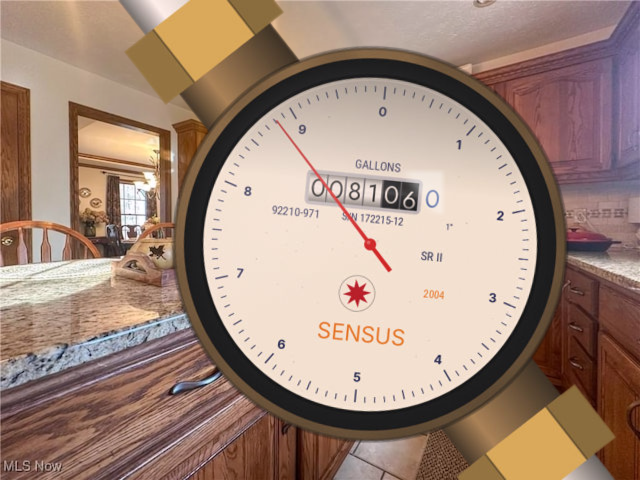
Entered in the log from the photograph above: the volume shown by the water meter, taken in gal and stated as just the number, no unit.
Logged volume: 81058.8
